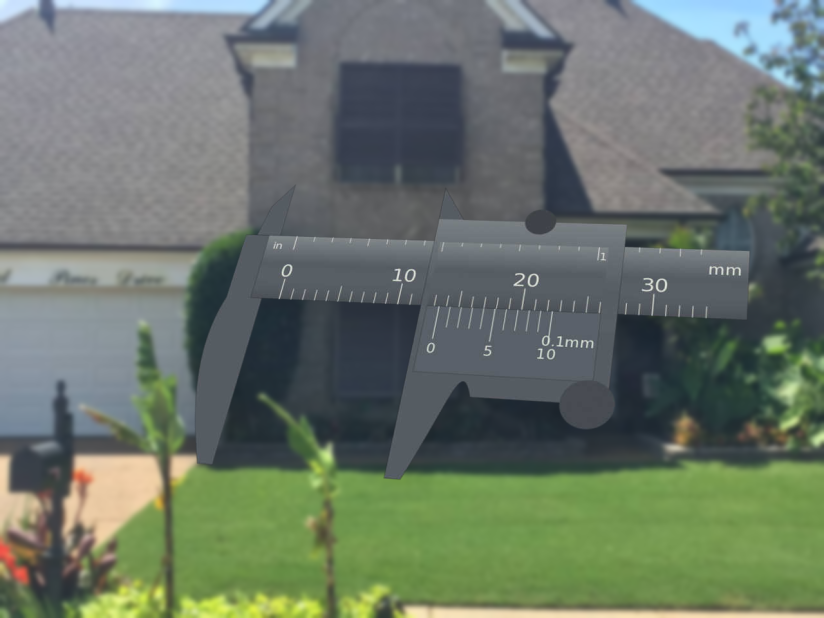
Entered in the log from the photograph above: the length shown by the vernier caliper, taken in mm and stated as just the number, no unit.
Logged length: 13.4
